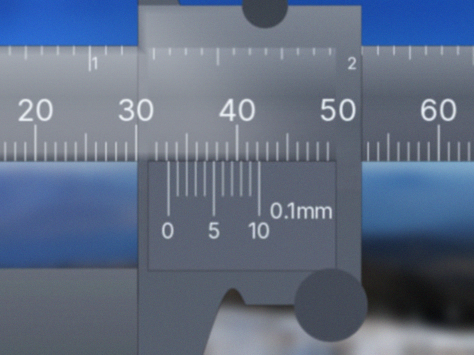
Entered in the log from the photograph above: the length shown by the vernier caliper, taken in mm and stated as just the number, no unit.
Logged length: 33.2
